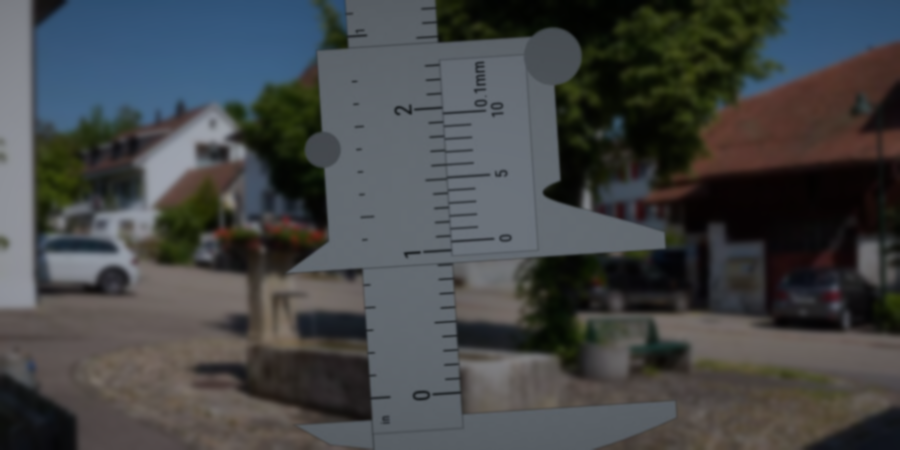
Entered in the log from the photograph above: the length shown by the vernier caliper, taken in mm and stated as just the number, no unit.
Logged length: 10.6
